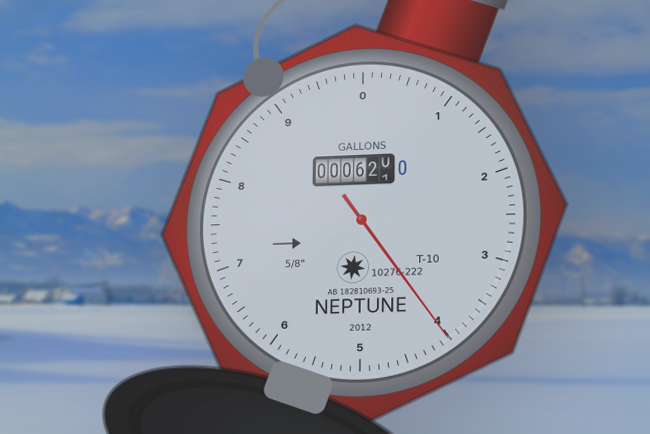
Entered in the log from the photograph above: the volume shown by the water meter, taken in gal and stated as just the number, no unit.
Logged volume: 6204.0
